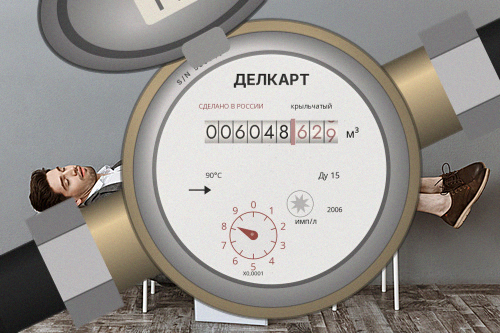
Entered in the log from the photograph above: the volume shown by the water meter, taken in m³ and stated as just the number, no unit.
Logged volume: 6048.6288
